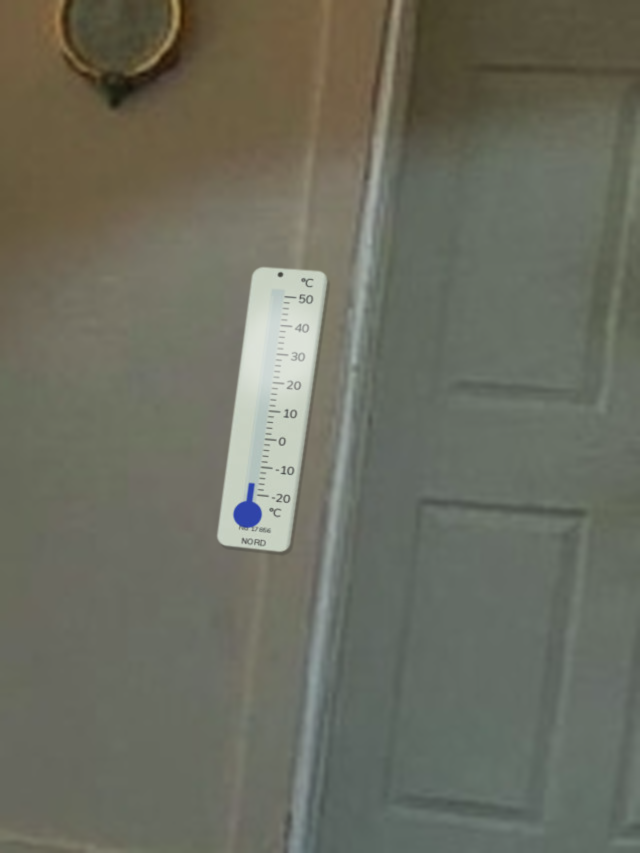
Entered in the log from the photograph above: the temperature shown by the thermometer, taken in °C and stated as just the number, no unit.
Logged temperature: -16
